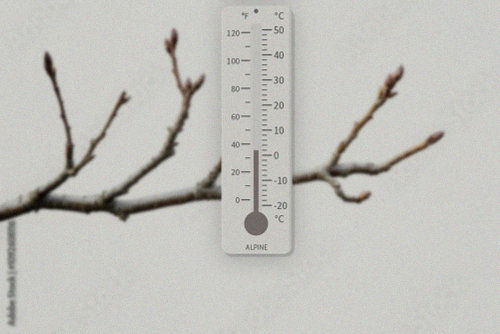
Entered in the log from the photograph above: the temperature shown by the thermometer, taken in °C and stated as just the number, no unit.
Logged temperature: 2
